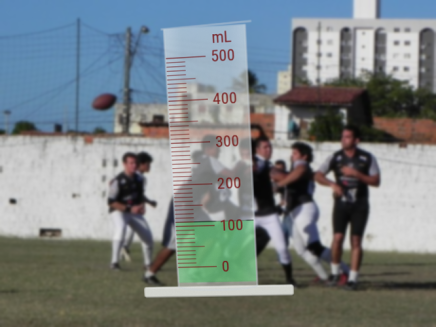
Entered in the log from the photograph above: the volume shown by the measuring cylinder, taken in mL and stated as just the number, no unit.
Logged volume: 110
